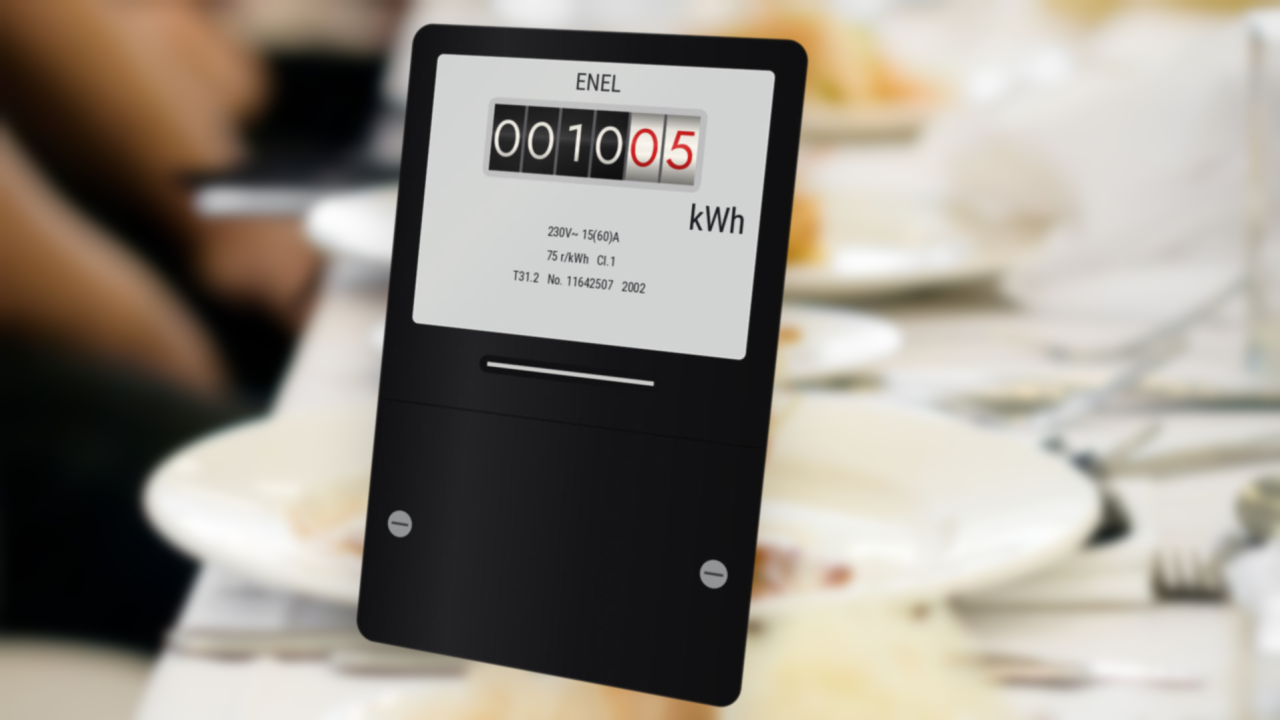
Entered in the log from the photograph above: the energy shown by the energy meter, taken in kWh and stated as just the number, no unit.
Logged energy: 10.05
